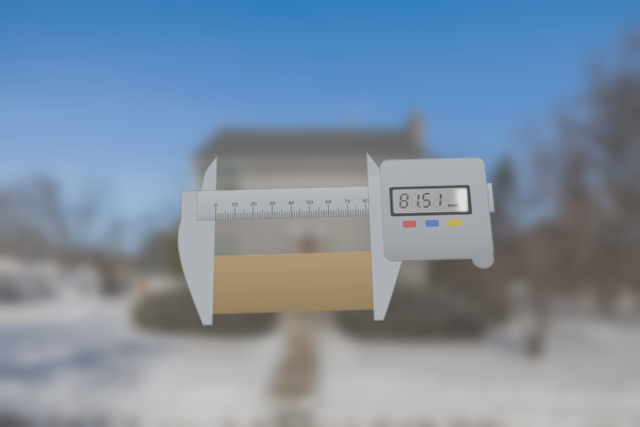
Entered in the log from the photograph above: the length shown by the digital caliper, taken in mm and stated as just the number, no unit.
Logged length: 81.51
